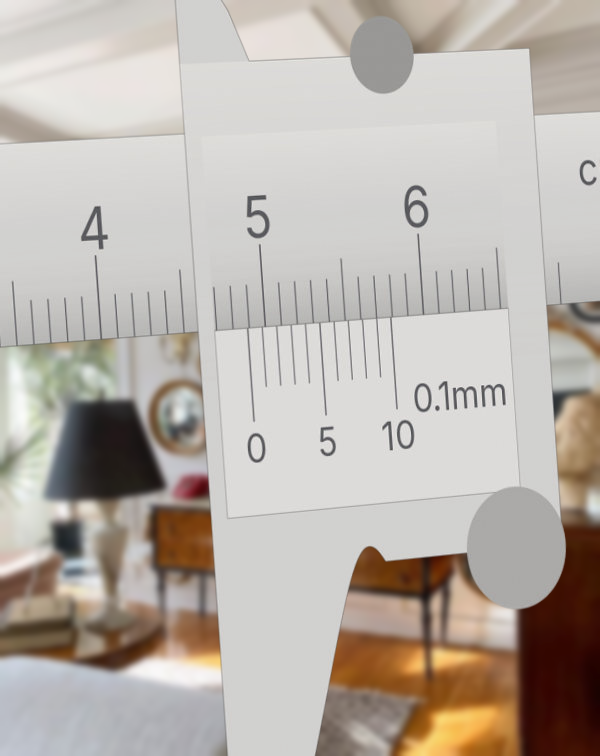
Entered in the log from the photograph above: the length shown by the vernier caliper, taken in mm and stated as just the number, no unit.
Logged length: 48.9
